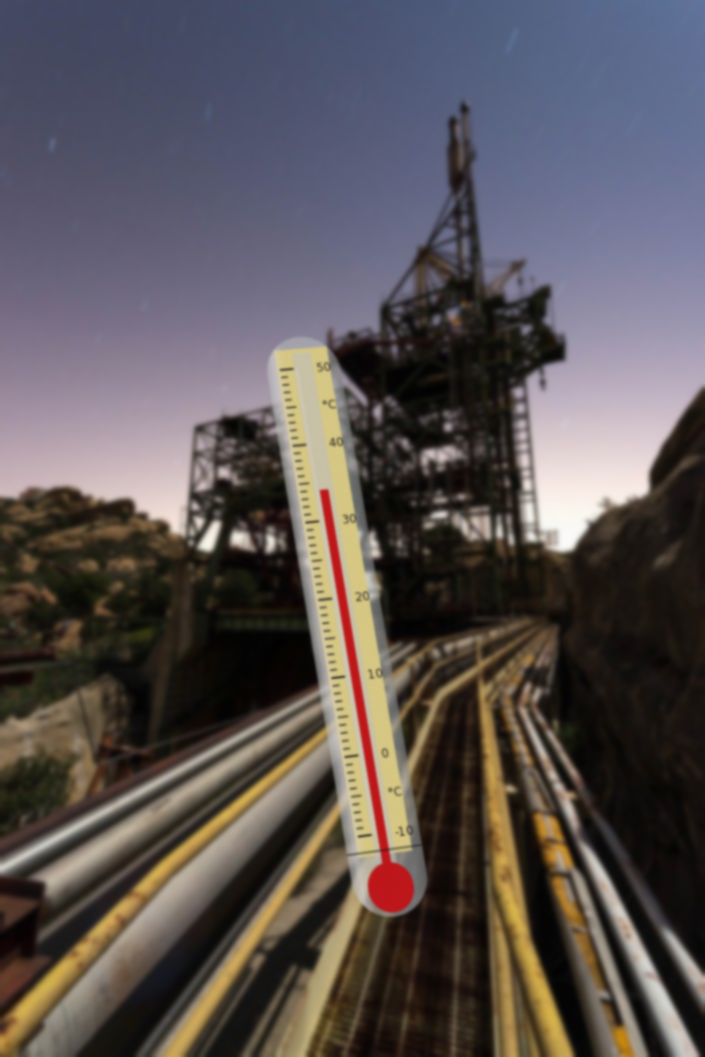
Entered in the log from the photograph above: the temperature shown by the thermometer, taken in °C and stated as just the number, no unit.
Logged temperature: 34
